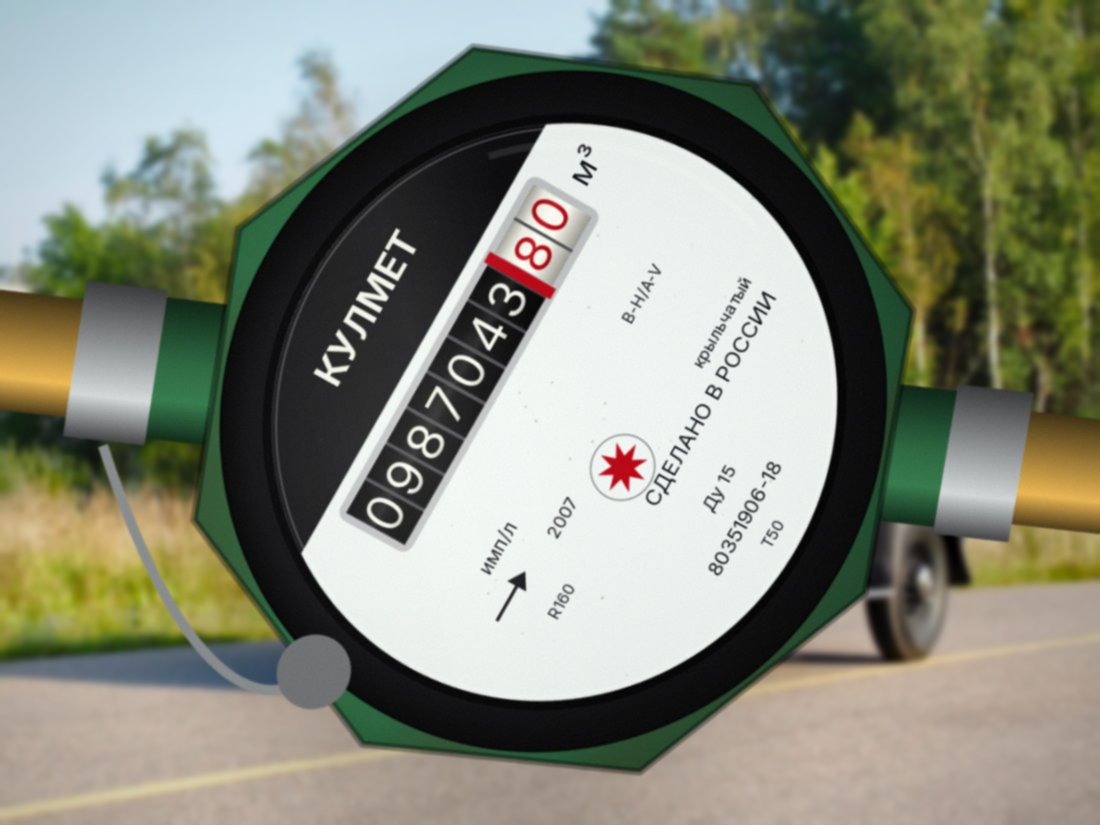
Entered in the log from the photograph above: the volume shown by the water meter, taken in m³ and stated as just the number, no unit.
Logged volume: 987043.80
